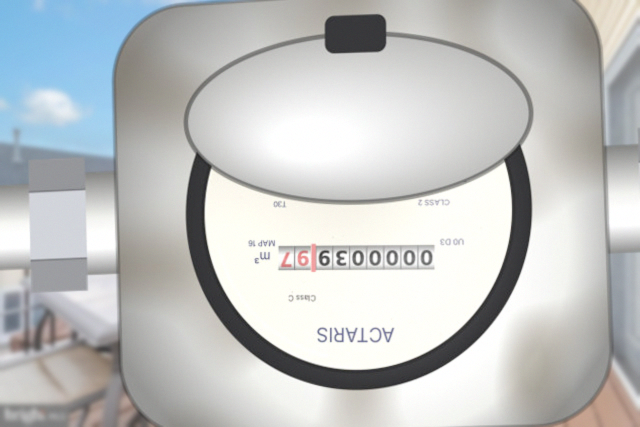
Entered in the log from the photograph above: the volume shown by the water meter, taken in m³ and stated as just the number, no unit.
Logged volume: 39.97
